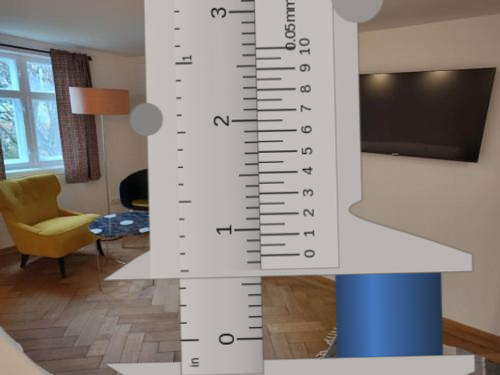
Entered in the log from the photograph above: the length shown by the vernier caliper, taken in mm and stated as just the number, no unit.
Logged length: 7.6
